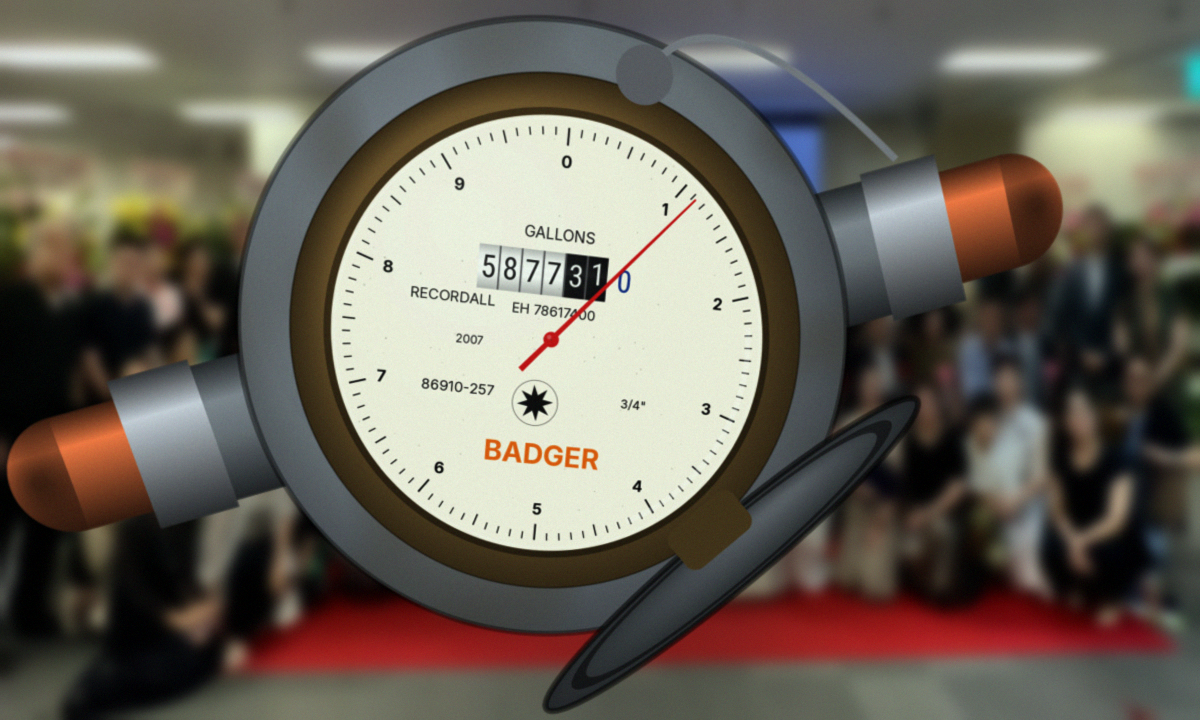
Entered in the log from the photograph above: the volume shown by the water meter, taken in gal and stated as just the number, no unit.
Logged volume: 5877311.1
